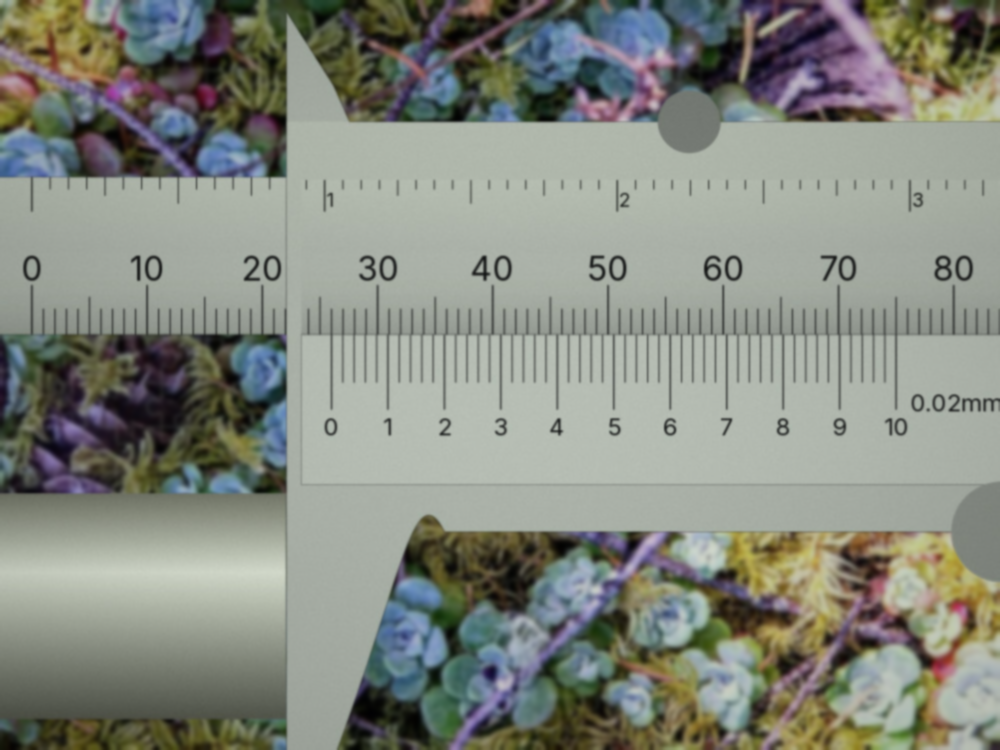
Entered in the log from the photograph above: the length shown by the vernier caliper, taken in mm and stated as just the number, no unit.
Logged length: 26.0
